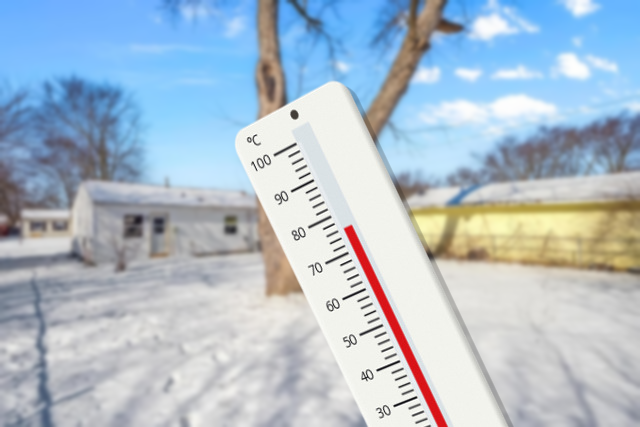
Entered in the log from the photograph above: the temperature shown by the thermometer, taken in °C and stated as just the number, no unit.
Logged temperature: 76
